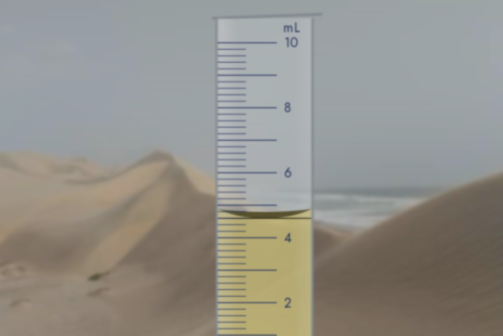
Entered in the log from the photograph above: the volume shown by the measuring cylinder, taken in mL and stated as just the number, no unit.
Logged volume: 4.6
